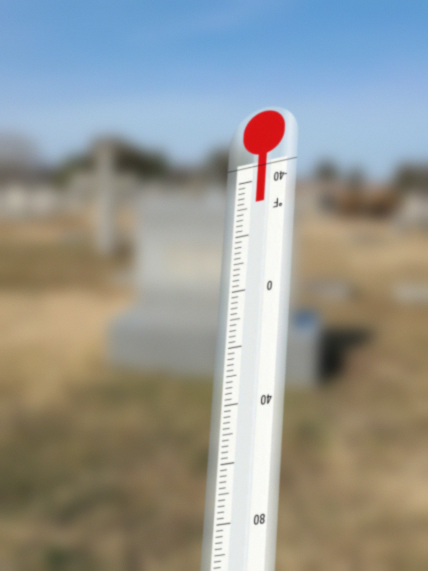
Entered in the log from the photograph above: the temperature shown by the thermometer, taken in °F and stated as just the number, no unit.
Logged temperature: -32
